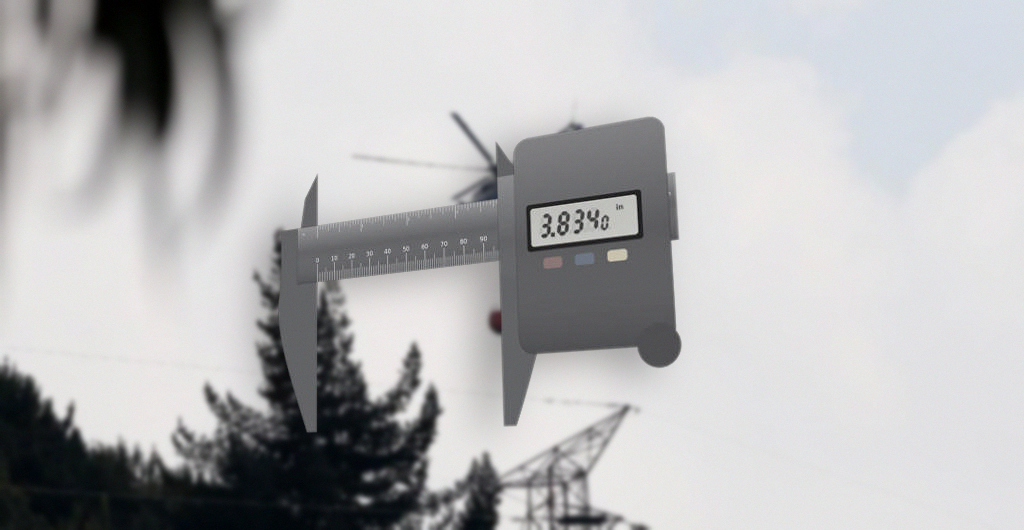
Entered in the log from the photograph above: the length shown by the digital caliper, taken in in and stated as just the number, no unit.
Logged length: 3.8340
